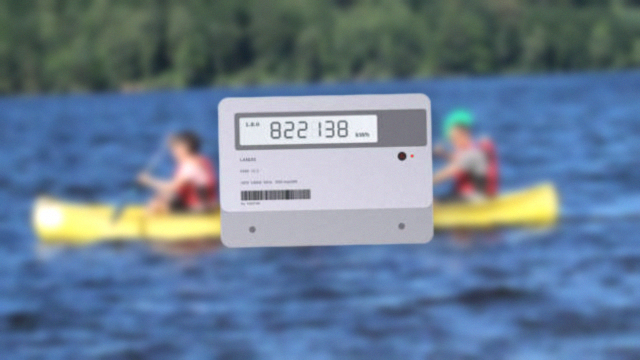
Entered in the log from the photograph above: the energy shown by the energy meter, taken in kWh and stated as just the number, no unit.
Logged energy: 822138
